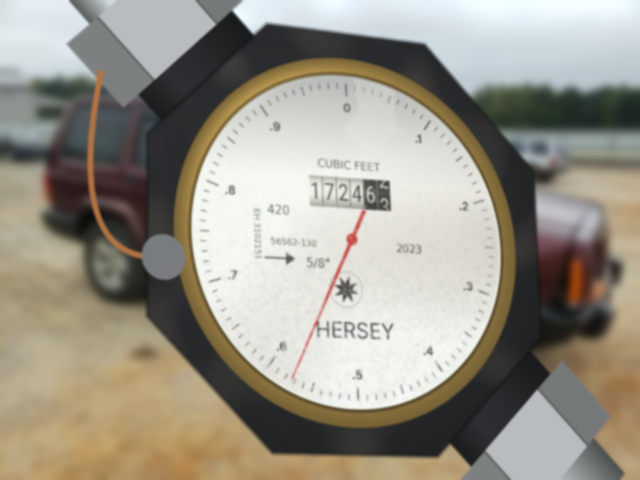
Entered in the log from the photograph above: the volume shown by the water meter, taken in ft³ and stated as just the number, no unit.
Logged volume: 172462.57
